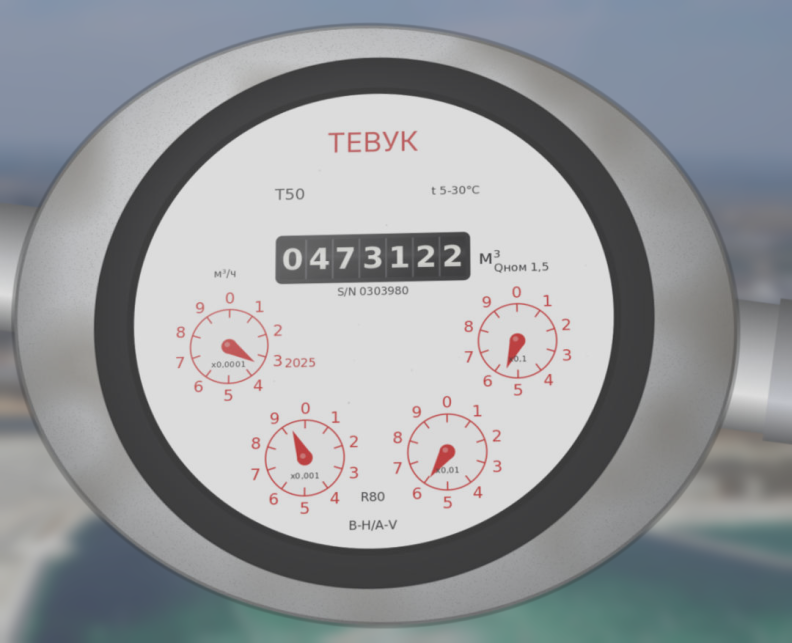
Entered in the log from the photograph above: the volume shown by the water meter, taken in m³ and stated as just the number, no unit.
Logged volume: 473122.5593
